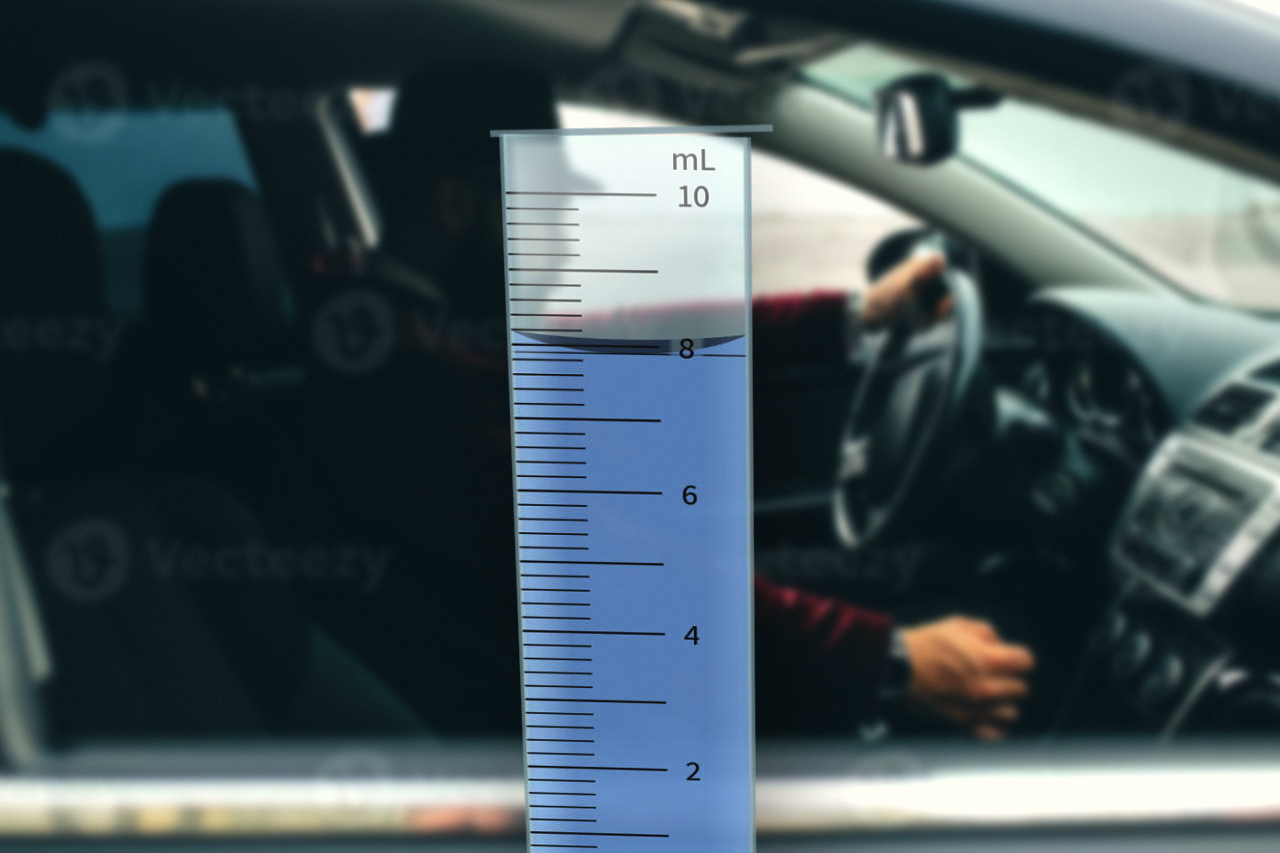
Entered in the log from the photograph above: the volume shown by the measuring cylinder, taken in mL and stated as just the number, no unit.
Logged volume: 7.9
